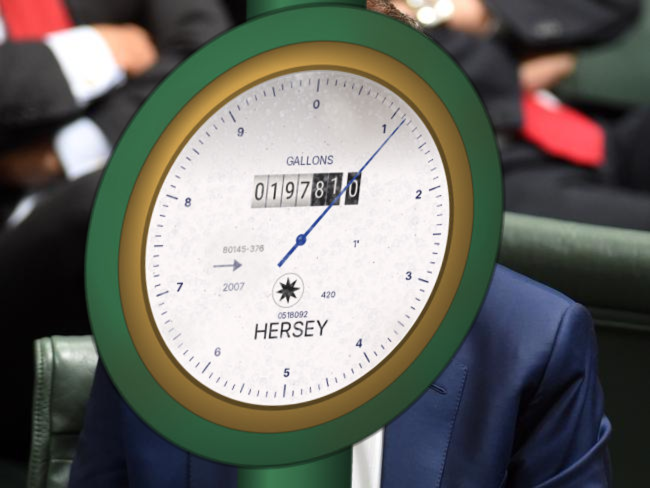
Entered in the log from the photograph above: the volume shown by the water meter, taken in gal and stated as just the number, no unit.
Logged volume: 197811.1
